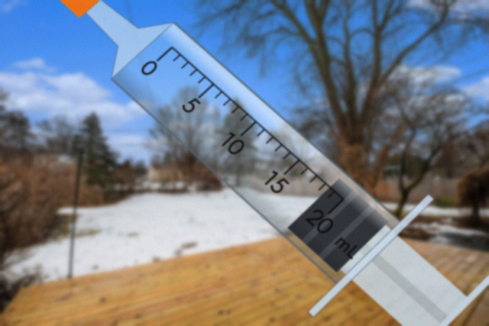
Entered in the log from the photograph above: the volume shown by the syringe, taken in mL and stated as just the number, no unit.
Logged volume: 18.5
